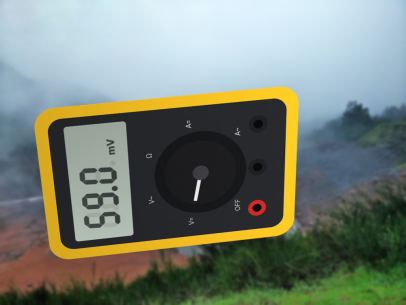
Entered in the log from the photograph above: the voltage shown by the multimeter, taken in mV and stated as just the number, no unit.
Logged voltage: 59.0
